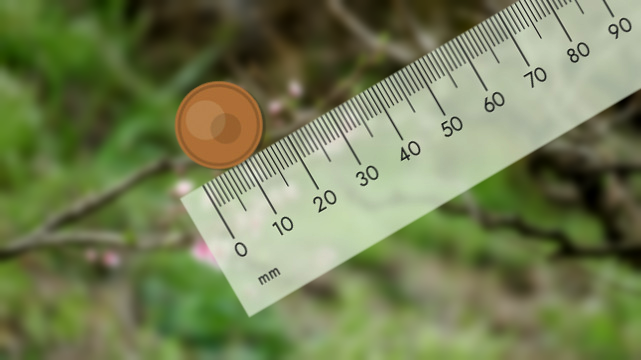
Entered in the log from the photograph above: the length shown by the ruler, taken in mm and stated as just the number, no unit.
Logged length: 18
